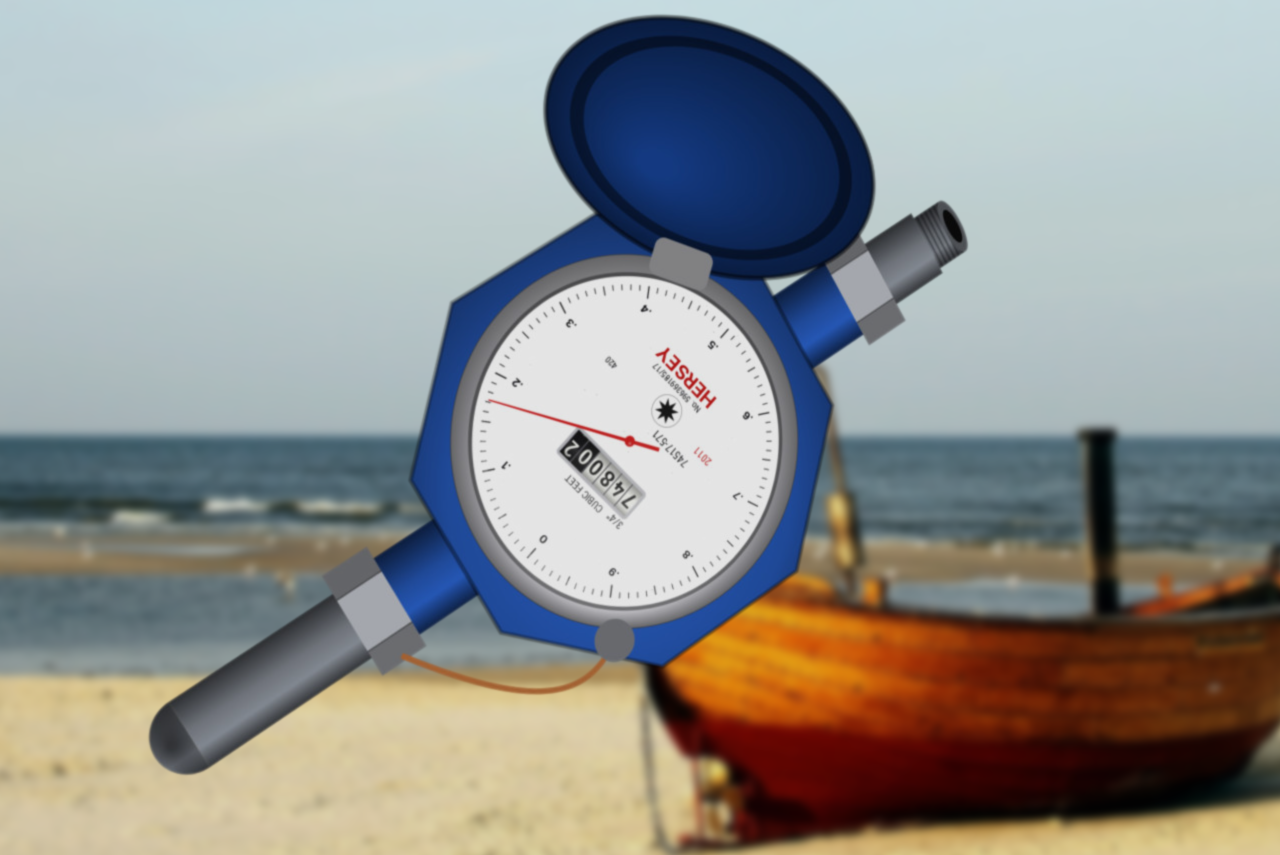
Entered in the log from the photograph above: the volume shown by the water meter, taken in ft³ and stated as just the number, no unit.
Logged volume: 748002.17
